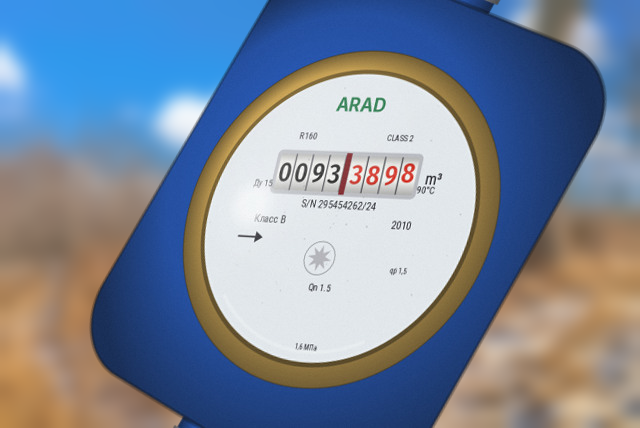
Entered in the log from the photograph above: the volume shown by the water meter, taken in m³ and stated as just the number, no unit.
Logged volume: 93.3898
